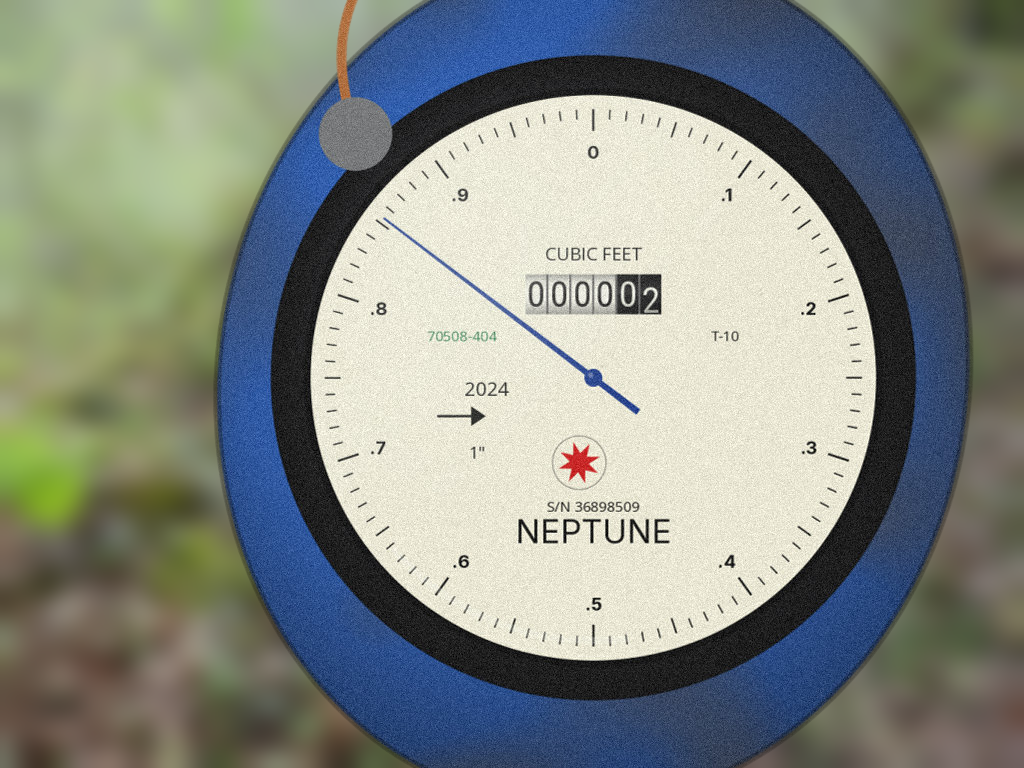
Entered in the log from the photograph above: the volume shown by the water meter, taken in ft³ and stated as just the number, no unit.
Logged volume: 1.85
